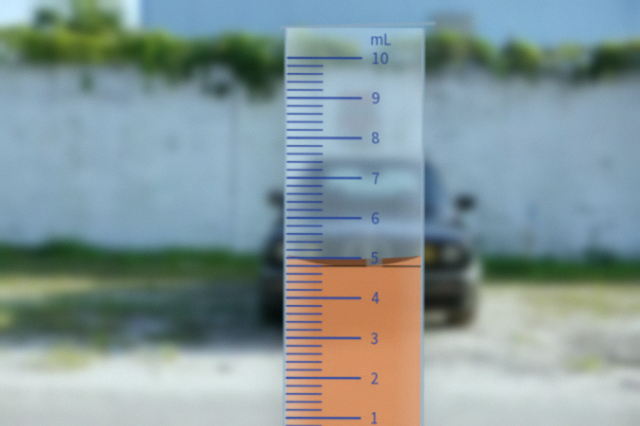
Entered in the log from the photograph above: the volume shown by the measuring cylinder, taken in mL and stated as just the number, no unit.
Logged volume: 4.8
